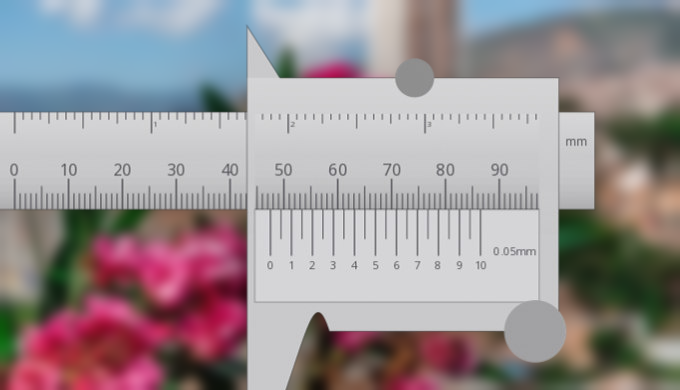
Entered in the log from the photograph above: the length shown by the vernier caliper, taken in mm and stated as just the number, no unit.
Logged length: 47.5
